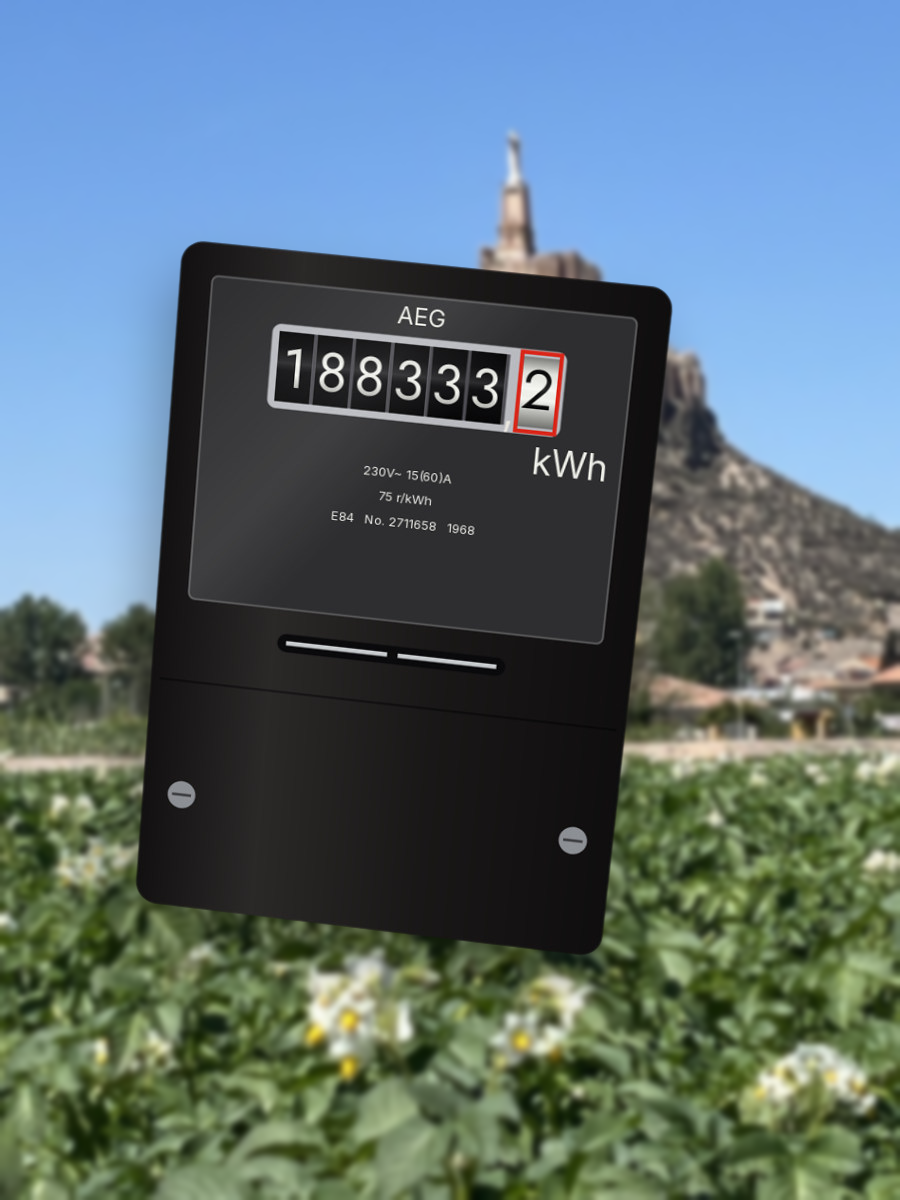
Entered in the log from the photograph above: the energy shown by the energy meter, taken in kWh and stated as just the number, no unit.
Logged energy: 188333.2
